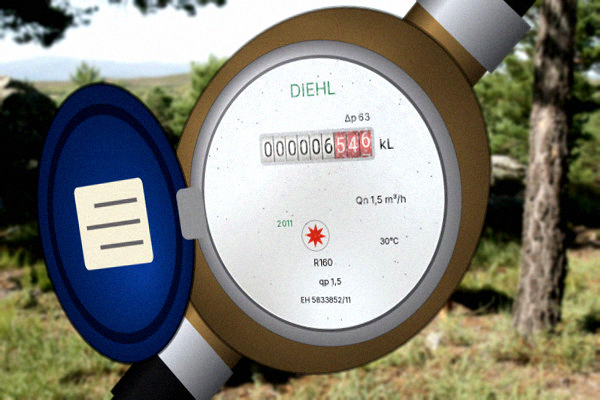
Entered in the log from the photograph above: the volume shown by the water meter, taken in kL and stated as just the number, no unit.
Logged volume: 6.546
